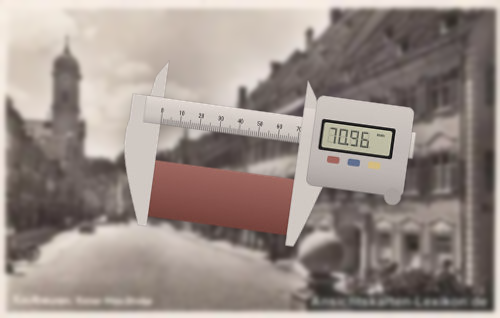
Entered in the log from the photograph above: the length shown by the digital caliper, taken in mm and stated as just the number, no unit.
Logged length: 70.96
